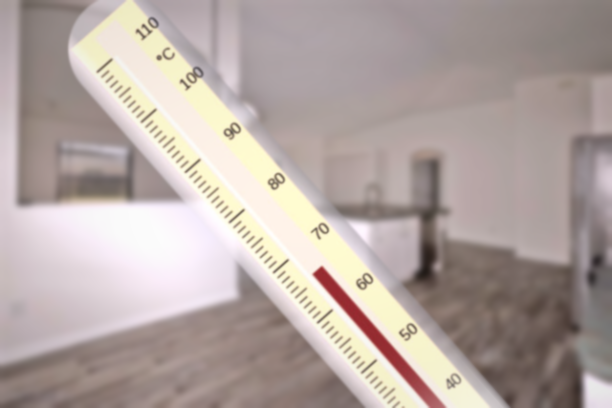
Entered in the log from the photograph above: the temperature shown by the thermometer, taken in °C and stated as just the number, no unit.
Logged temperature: 66
